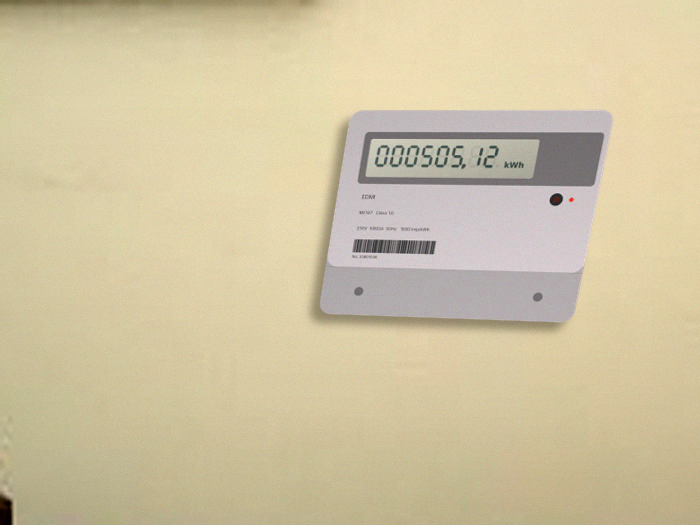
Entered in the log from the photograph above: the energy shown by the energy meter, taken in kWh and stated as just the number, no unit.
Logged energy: 505.12
